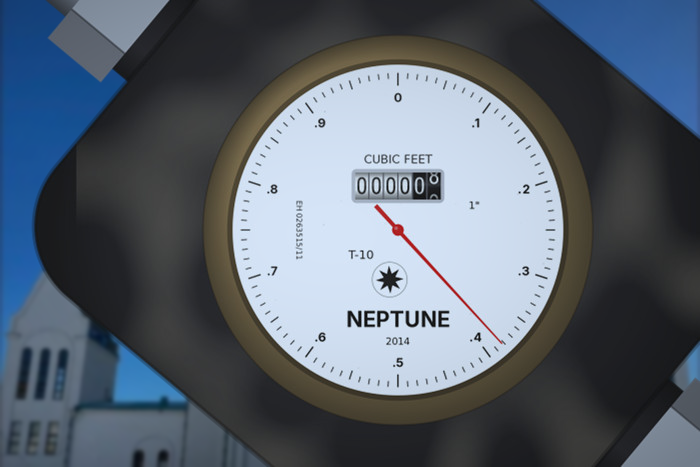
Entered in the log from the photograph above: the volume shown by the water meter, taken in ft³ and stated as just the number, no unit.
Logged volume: 8.38
